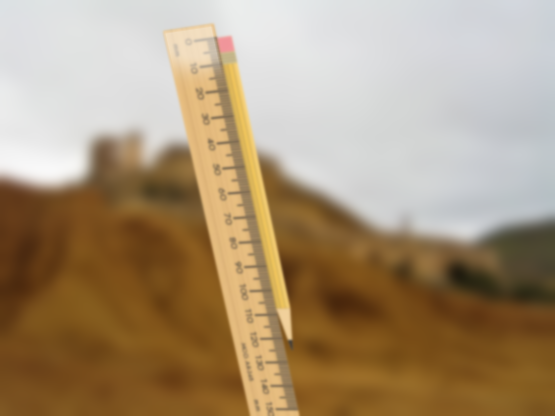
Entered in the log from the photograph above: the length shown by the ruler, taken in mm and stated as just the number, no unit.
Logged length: 125
